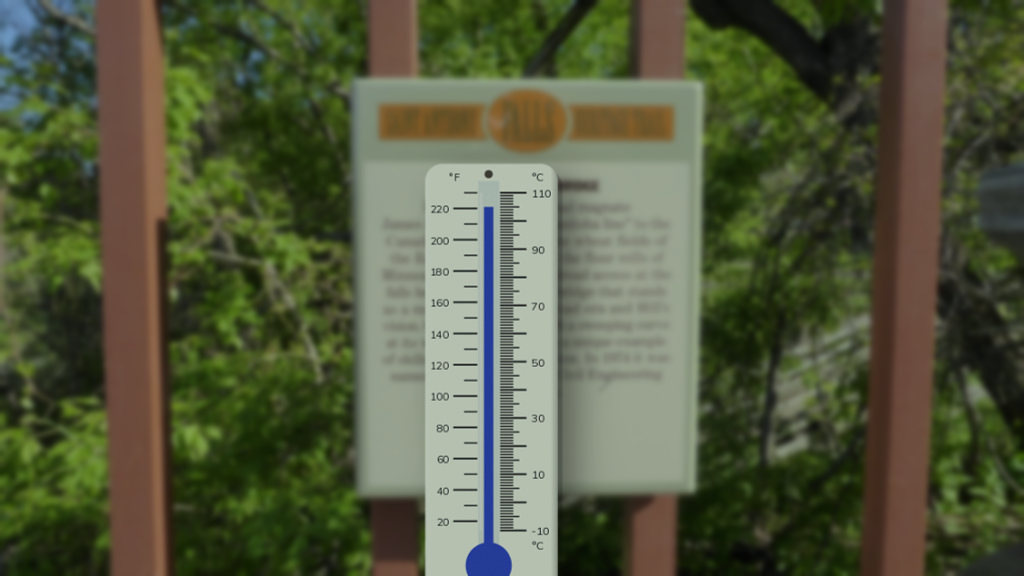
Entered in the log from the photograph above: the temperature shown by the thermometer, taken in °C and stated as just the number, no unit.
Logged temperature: 105
